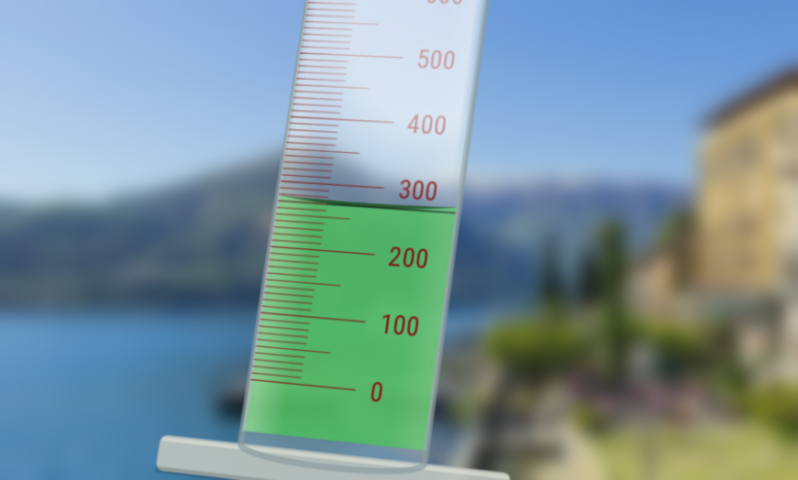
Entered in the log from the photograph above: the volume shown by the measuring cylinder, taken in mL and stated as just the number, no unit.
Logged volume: 270
